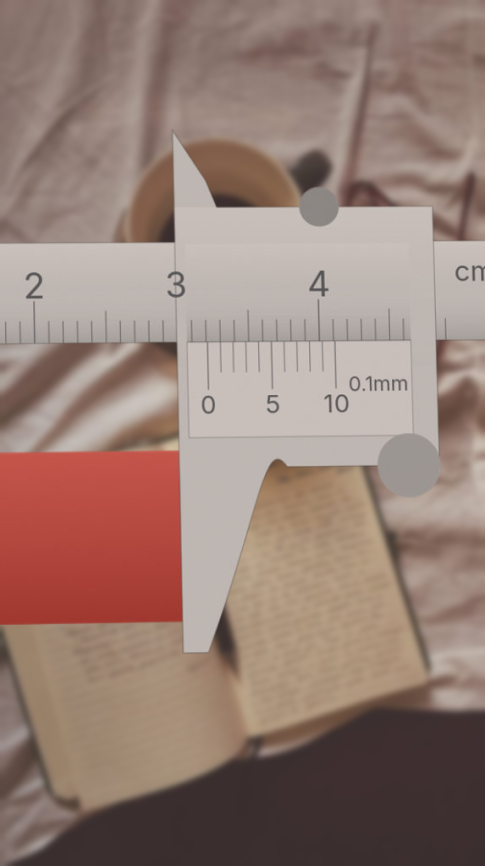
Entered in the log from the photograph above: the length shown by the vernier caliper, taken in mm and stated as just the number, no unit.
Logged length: 32.1
